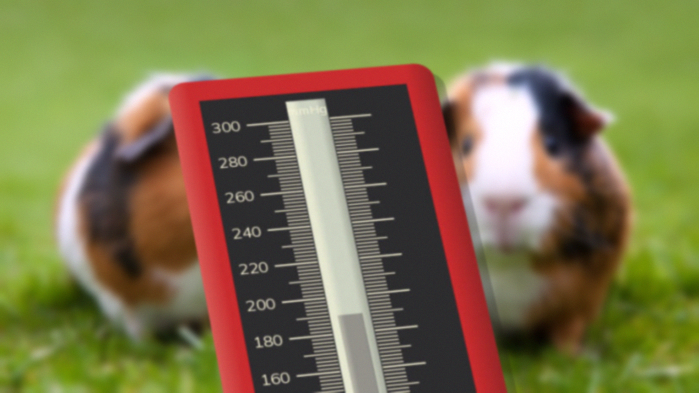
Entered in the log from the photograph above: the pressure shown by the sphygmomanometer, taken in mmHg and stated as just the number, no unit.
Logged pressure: 190
